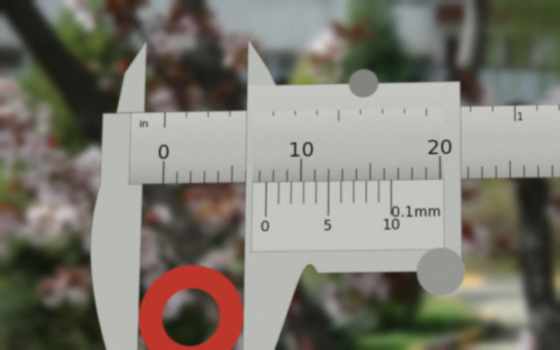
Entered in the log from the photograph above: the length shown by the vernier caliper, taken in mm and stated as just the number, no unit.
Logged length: 7.5
